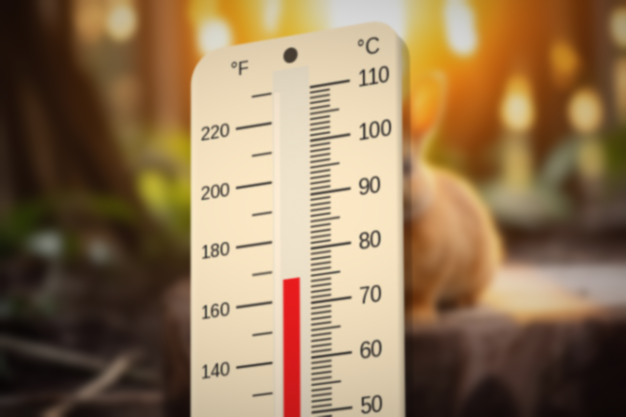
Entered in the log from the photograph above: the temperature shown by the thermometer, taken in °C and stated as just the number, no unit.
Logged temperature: 75
